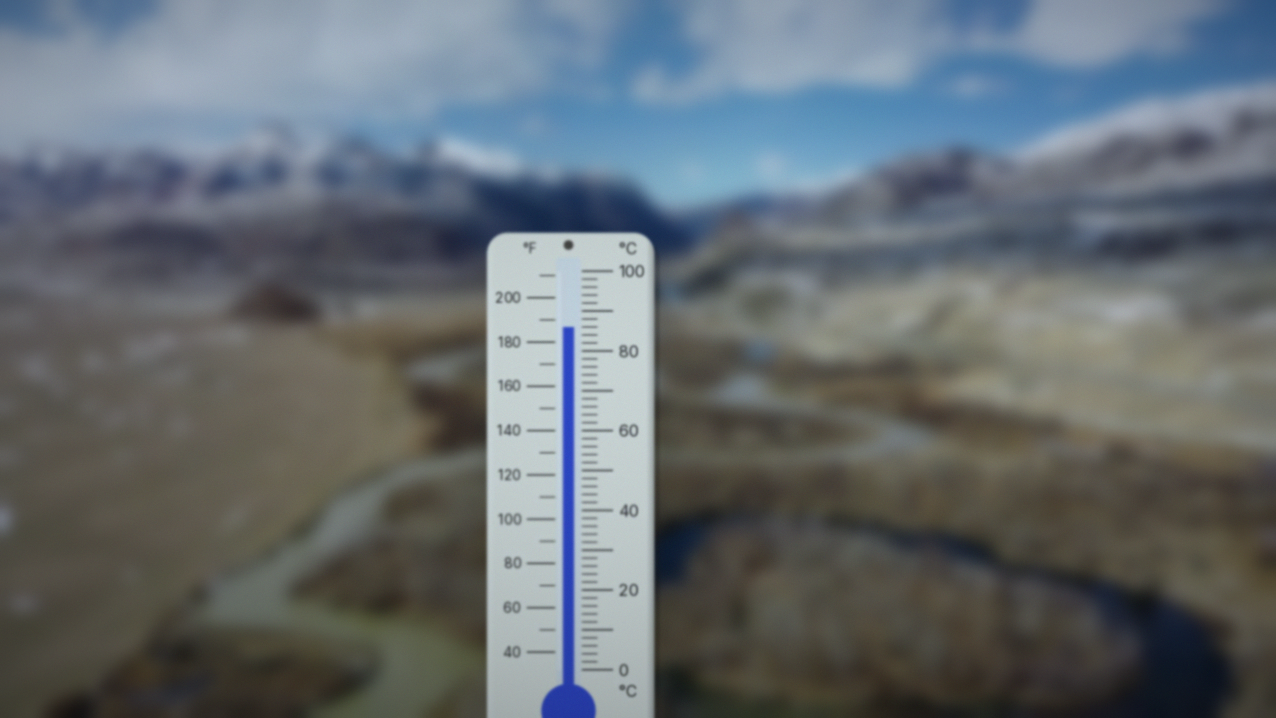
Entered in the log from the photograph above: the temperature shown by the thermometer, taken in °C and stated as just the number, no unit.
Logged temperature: 86
